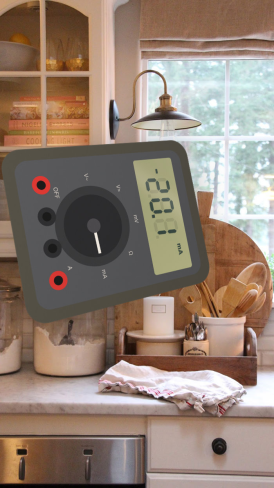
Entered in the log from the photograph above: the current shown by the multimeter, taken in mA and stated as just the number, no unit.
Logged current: -20.1
